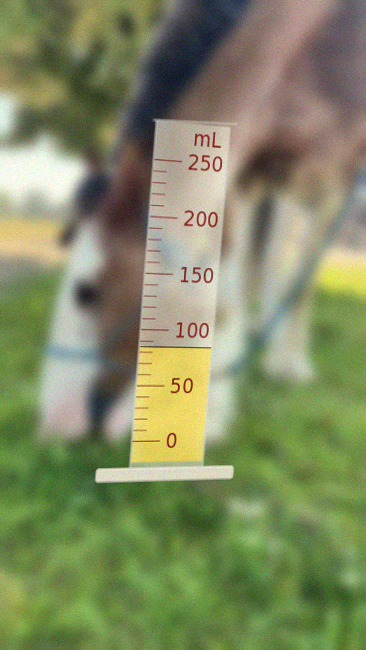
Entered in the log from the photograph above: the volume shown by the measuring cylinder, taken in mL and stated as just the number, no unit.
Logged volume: 85
